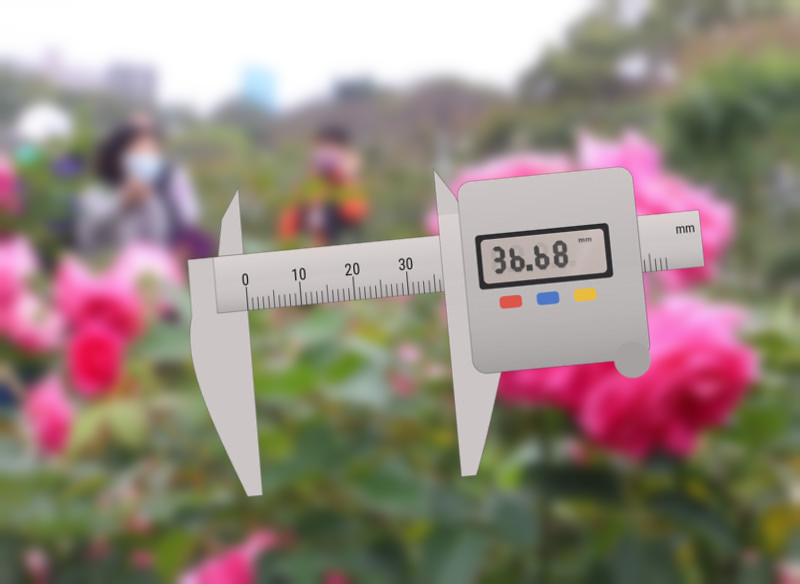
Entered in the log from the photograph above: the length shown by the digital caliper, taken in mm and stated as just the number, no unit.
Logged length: 36.68
